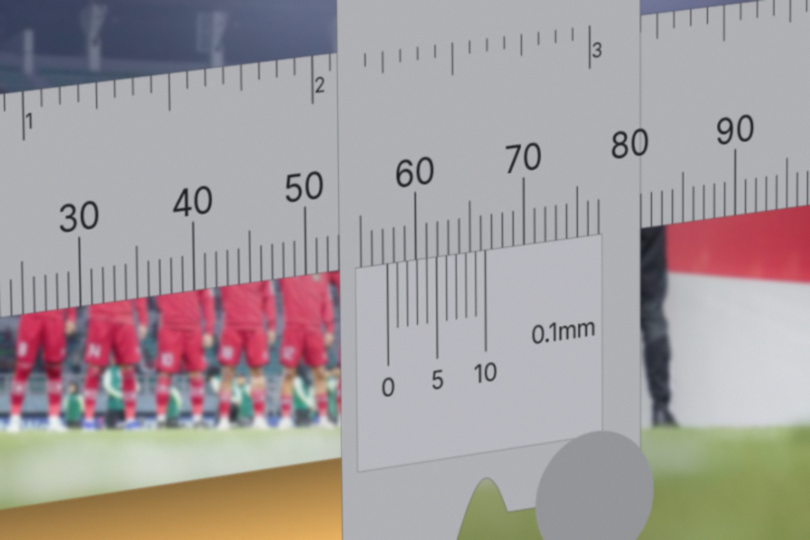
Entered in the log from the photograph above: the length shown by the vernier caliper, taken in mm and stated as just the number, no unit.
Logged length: 57.4
